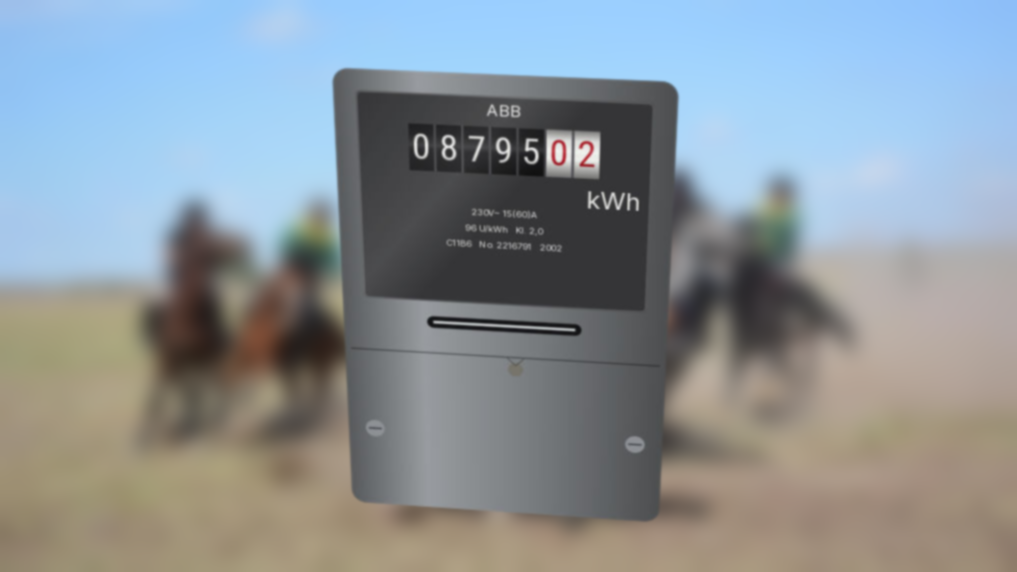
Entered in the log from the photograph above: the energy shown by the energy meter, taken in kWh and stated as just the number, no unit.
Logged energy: 8795.02
